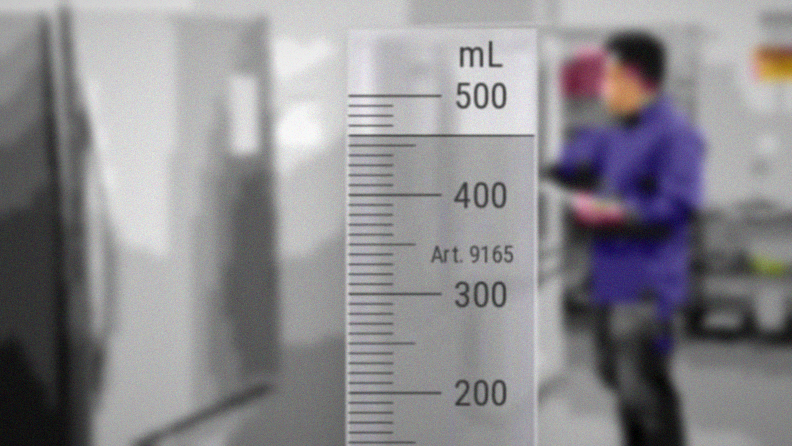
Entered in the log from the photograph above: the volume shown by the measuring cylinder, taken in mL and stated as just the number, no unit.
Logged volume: 460
